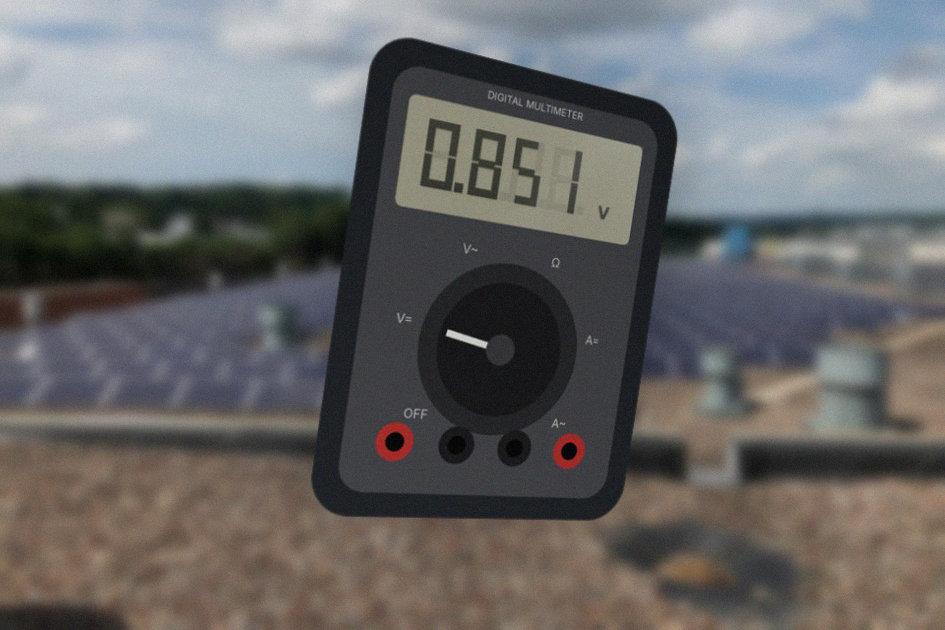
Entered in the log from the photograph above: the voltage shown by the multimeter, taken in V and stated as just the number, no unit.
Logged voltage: 0.851
